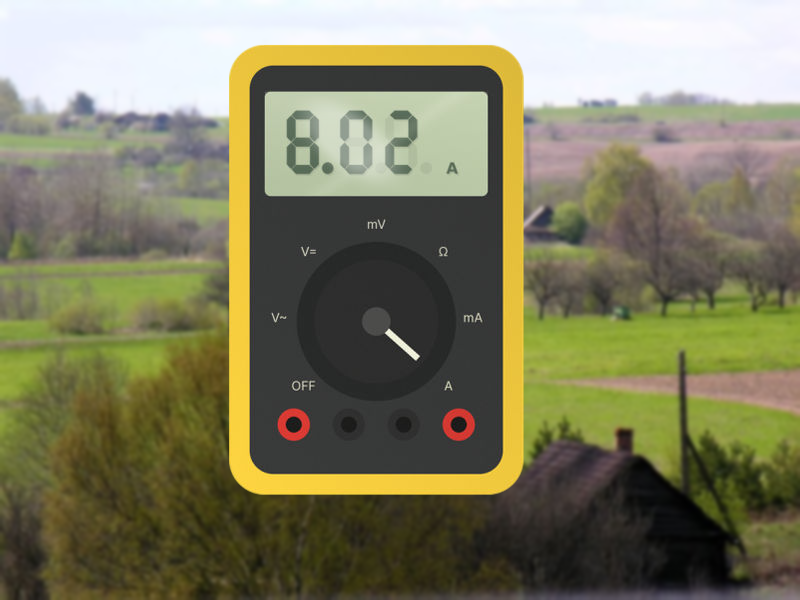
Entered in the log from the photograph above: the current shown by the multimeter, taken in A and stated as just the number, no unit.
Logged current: 8.02
